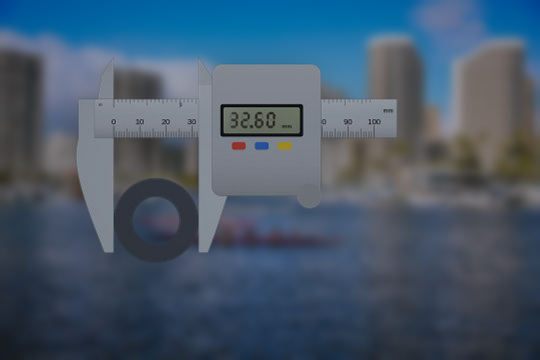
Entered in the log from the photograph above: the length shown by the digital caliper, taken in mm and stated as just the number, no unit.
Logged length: 32.60
